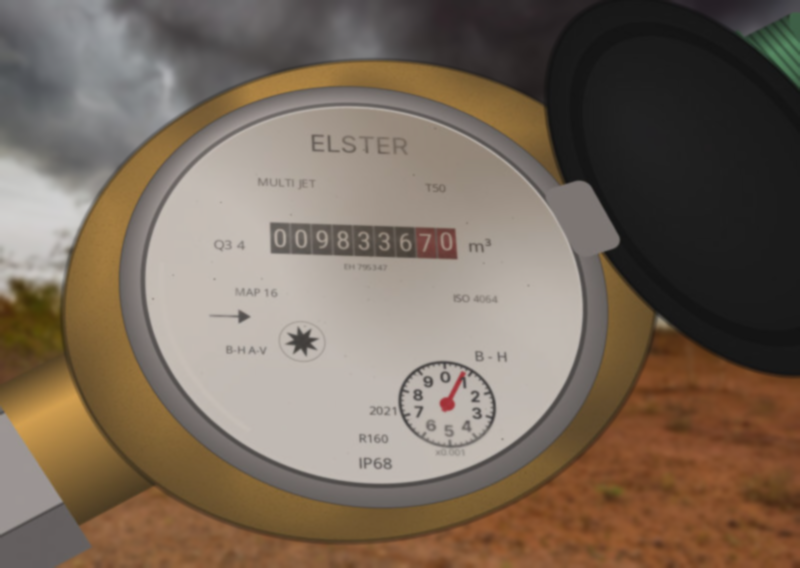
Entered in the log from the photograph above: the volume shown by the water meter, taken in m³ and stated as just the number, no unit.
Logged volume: 98336.700
